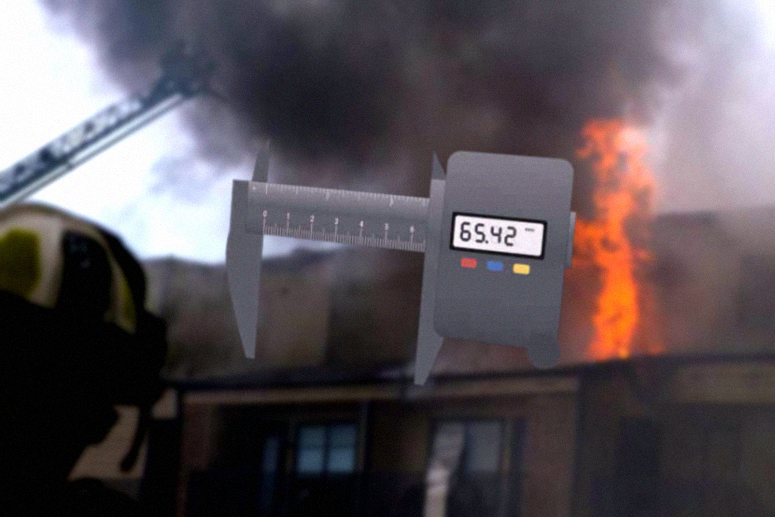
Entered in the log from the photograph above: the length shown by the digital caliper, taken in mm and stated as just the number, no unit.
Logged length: 65.42
